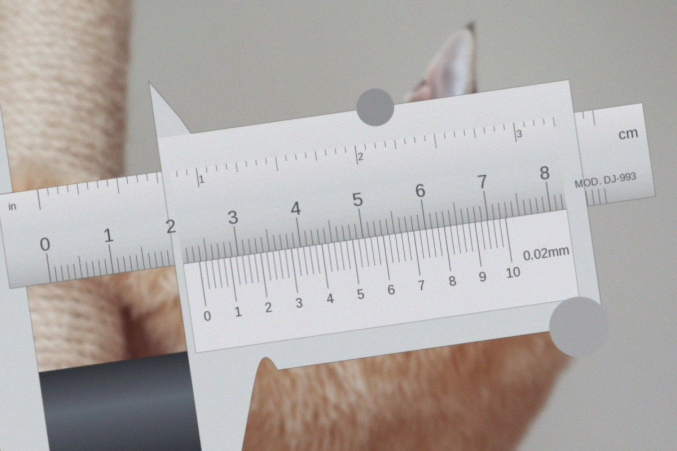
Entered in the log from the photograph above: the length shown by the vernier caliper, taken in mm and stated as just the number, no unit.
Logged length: 23.8
